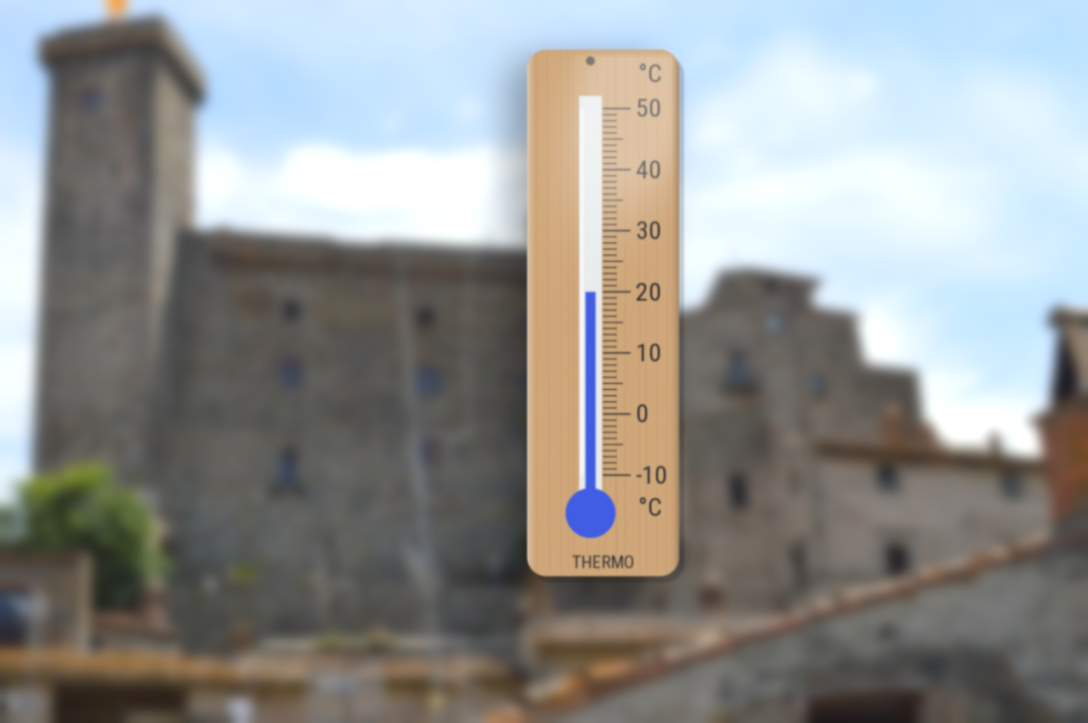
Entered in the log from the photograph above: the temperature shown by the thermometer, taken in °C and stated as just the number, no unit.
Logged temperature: 20
